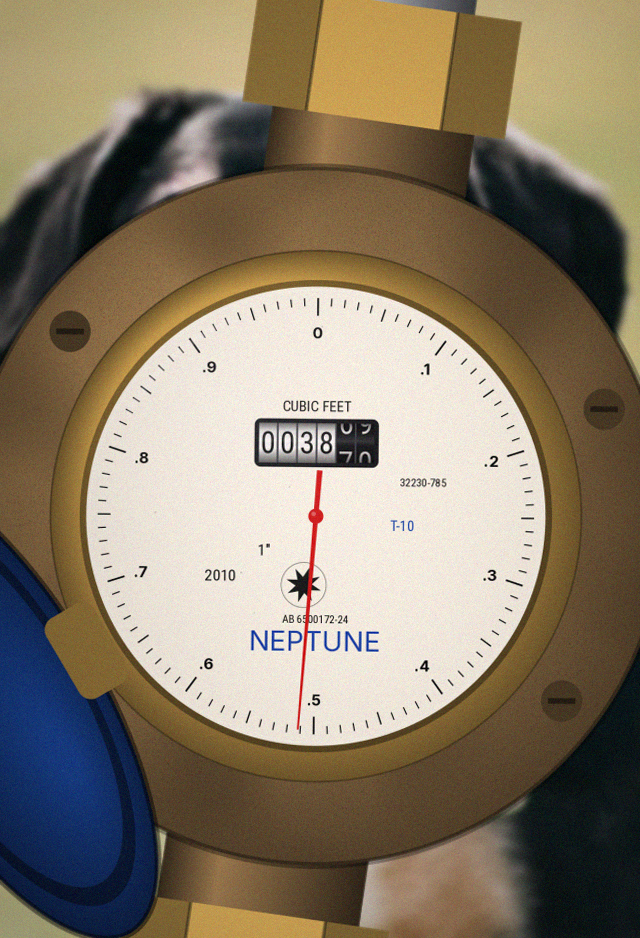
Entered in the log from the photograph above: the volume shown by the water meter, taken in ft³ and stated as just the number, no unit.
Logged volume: 3869.51
